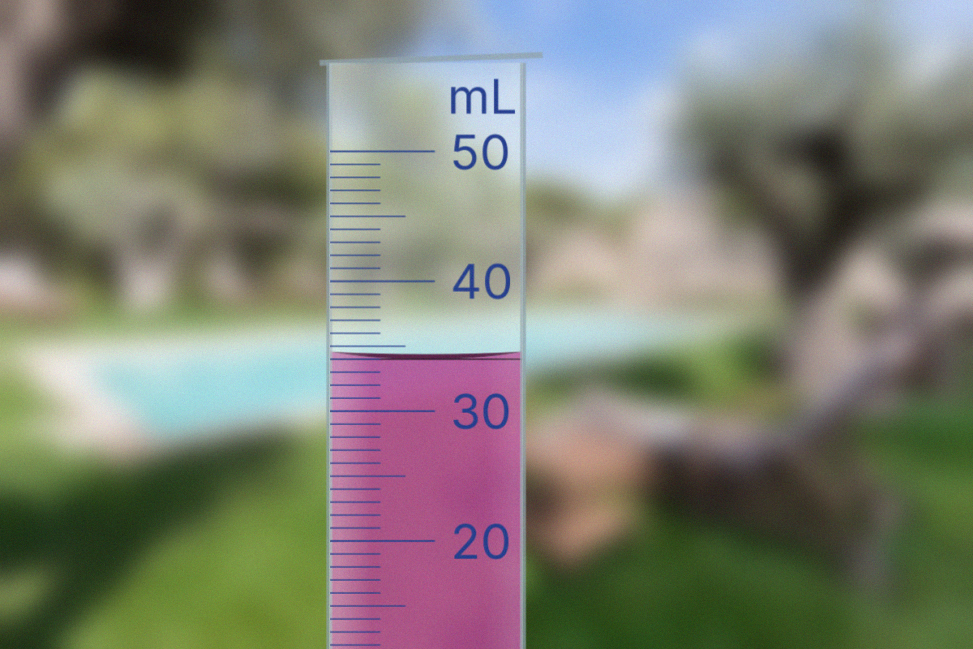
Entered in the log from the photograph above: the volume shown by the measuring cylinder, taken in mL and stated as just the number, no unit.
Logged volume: 34
